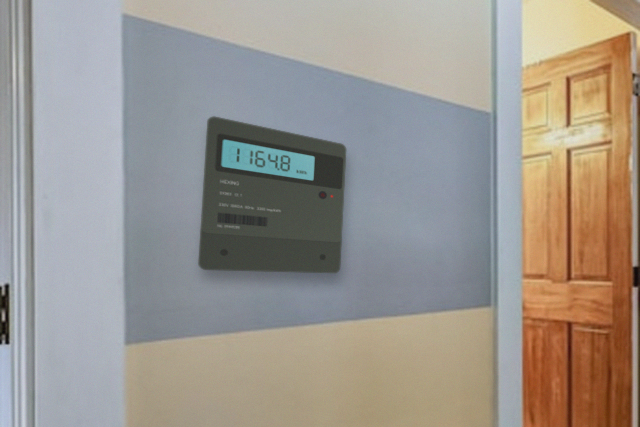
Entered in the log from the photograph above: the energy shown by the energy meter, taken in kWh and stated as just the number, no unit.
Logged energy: 1164.8
